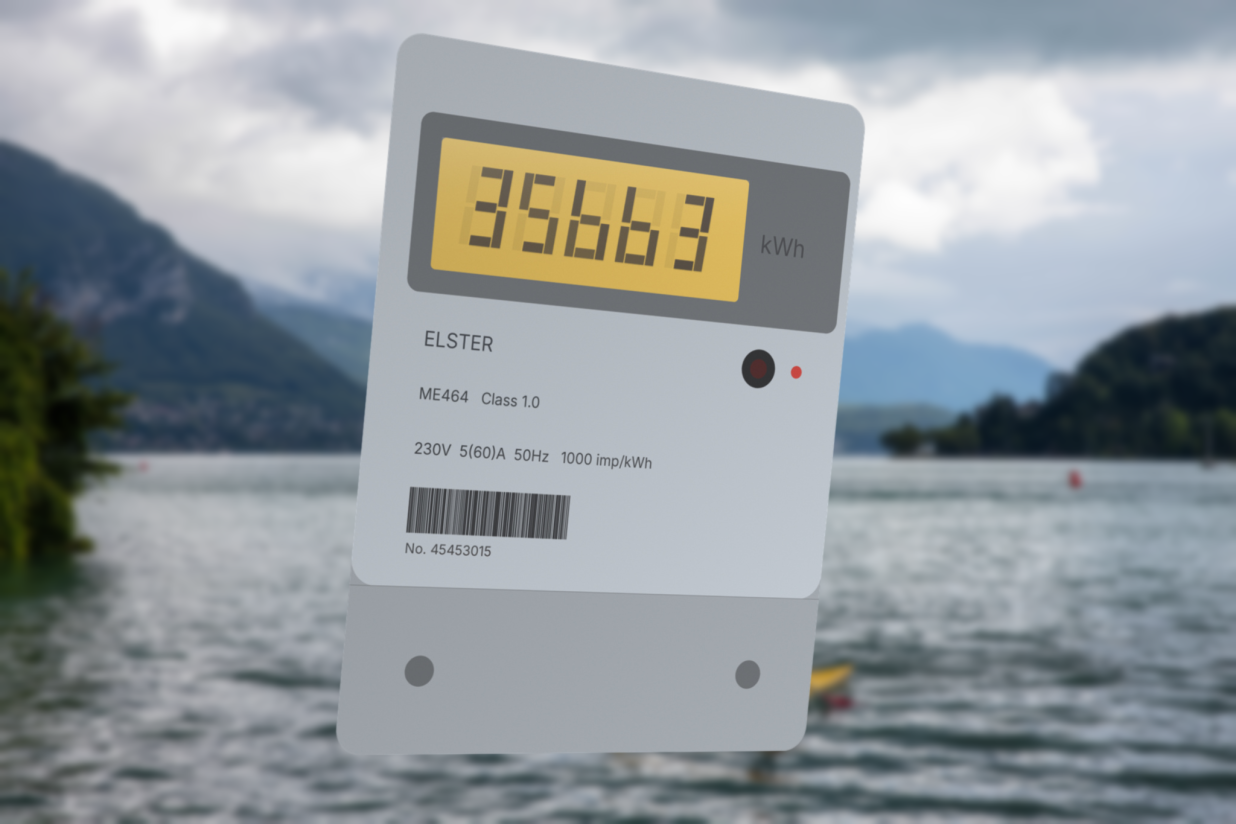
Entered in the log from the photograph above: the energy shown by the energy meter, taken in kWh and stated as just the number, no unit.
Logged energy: 35663
